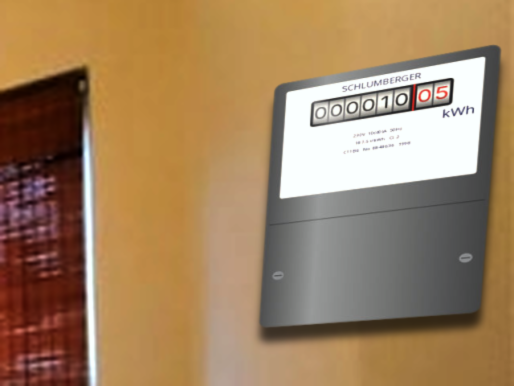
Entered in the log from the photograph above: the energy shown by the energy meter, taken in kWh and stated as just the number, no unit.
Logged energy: 10.05
